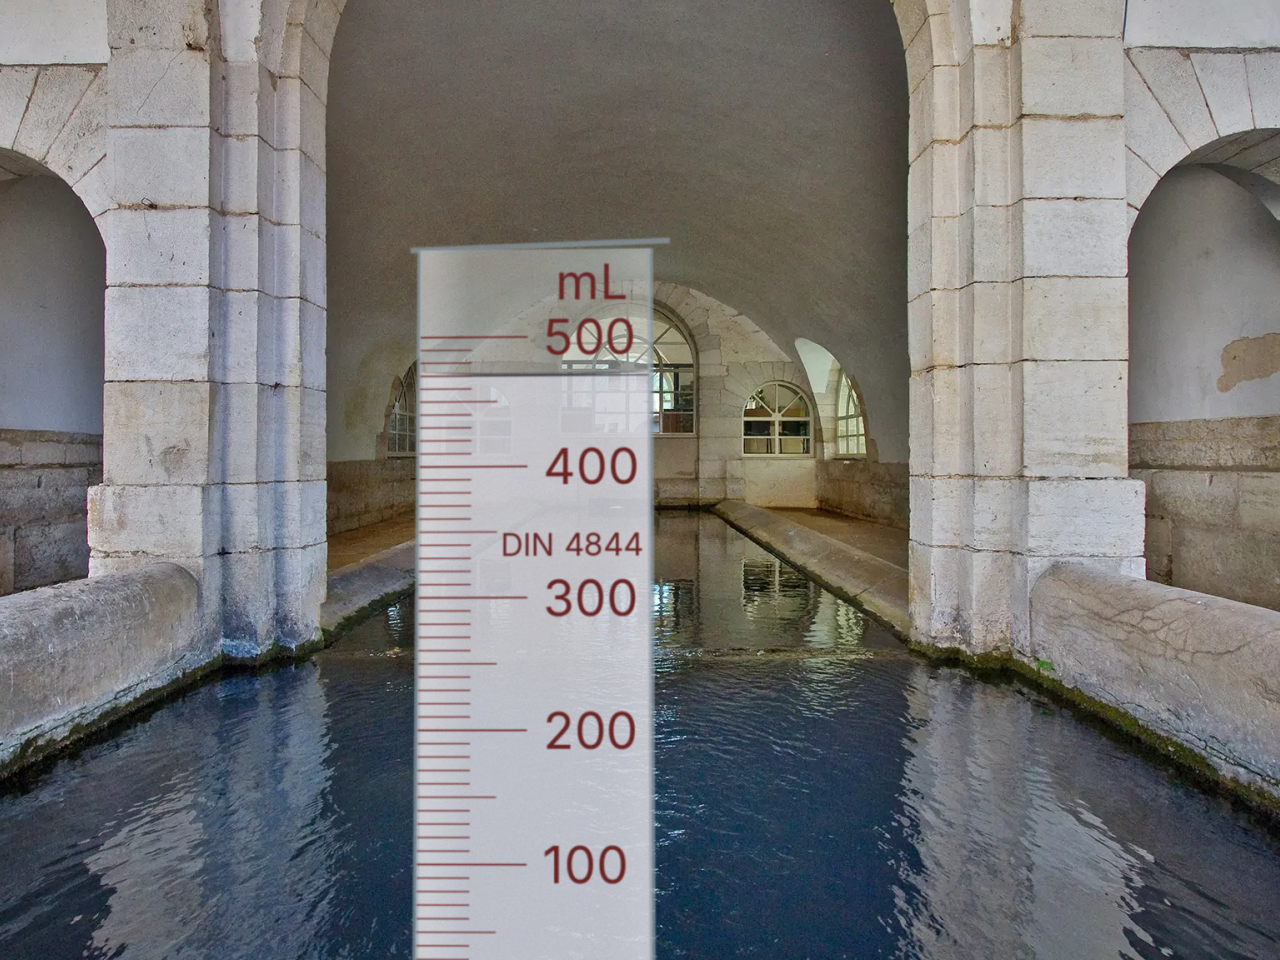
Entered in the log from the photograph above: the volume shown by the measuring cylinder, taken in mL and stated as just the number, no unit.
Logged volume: 470
